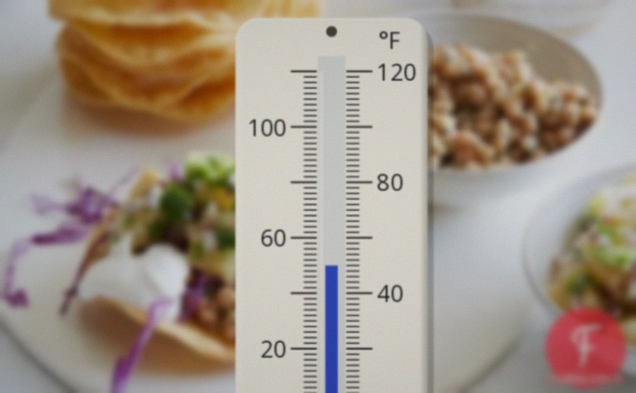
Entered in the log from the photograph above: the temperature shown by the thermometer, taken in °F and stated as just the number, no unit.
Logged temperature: 50
